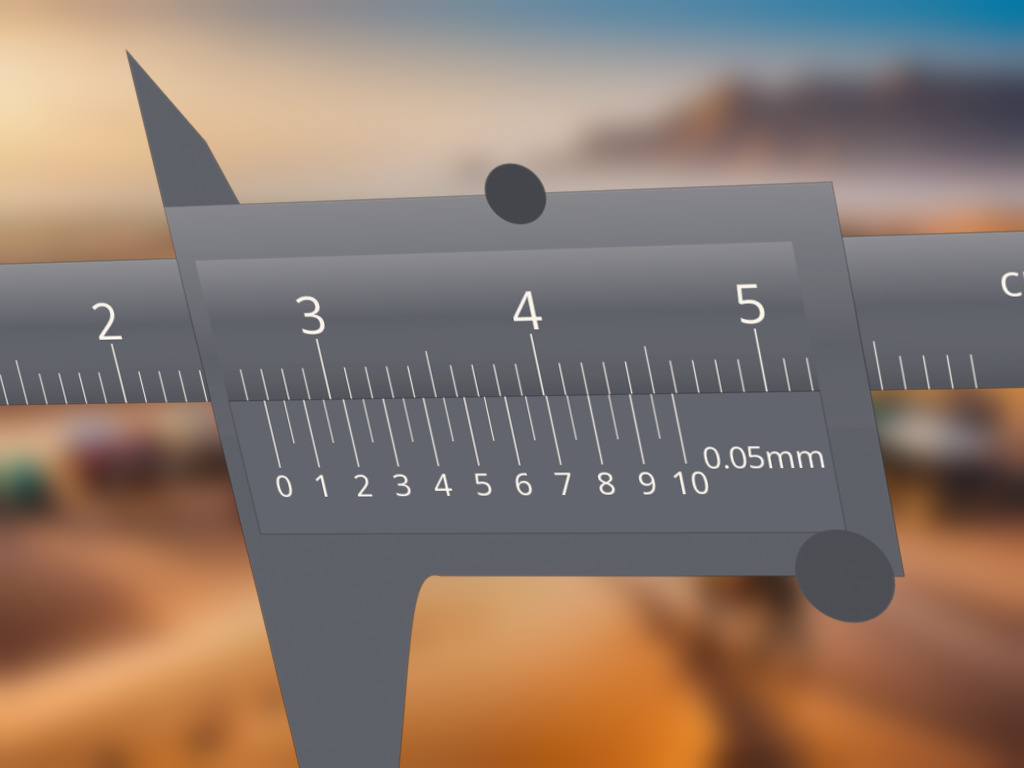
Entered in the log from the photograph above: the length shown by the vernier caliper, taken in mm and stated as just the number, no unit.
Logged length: 26.8
